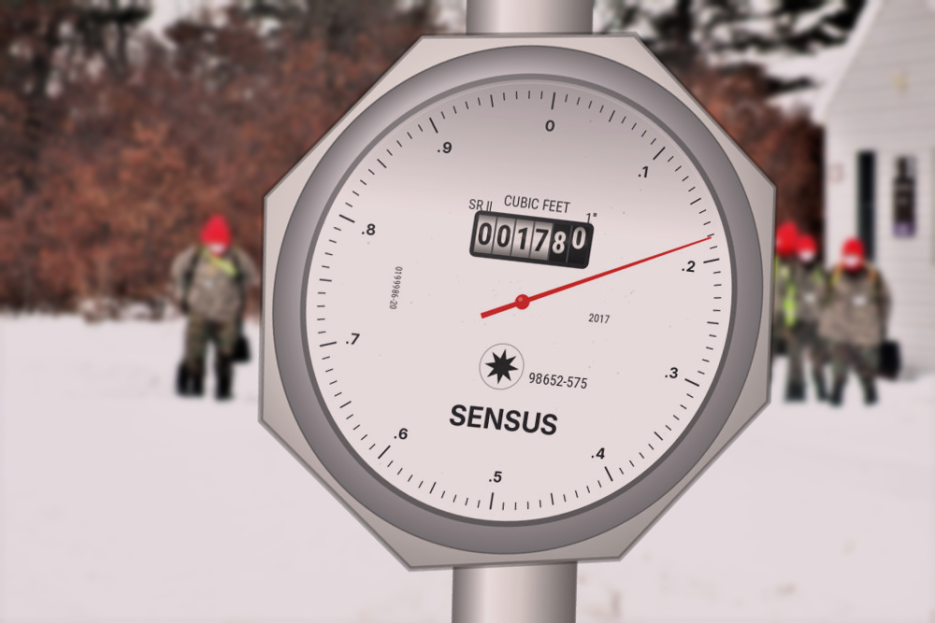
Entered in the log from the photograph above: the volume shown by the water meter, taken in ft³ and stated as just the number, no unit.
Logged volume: 1780.18
